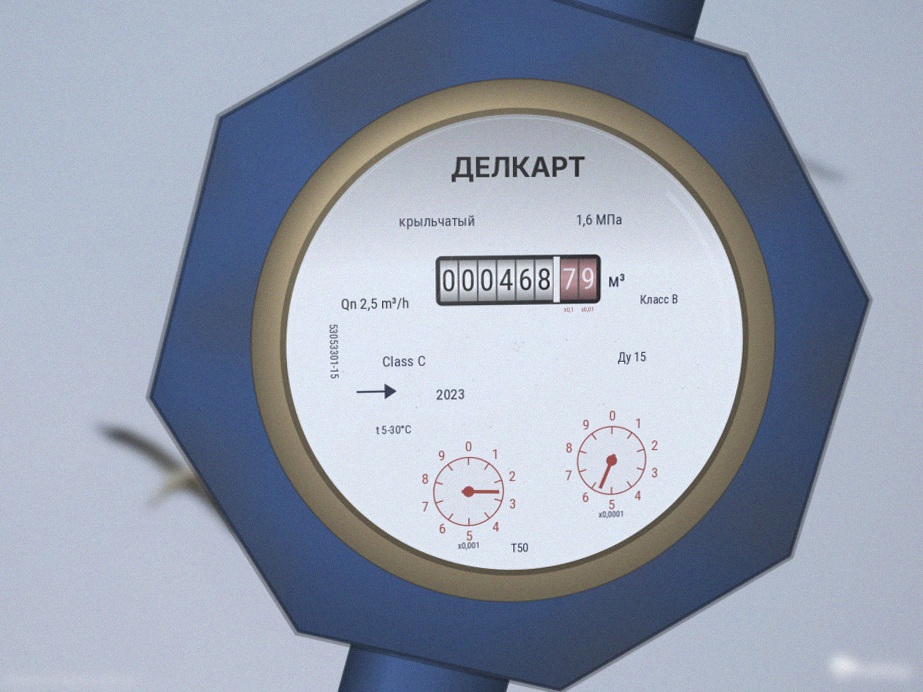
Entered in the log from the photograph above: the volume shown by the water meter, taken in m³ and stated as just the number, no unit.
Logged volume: 468.7925
